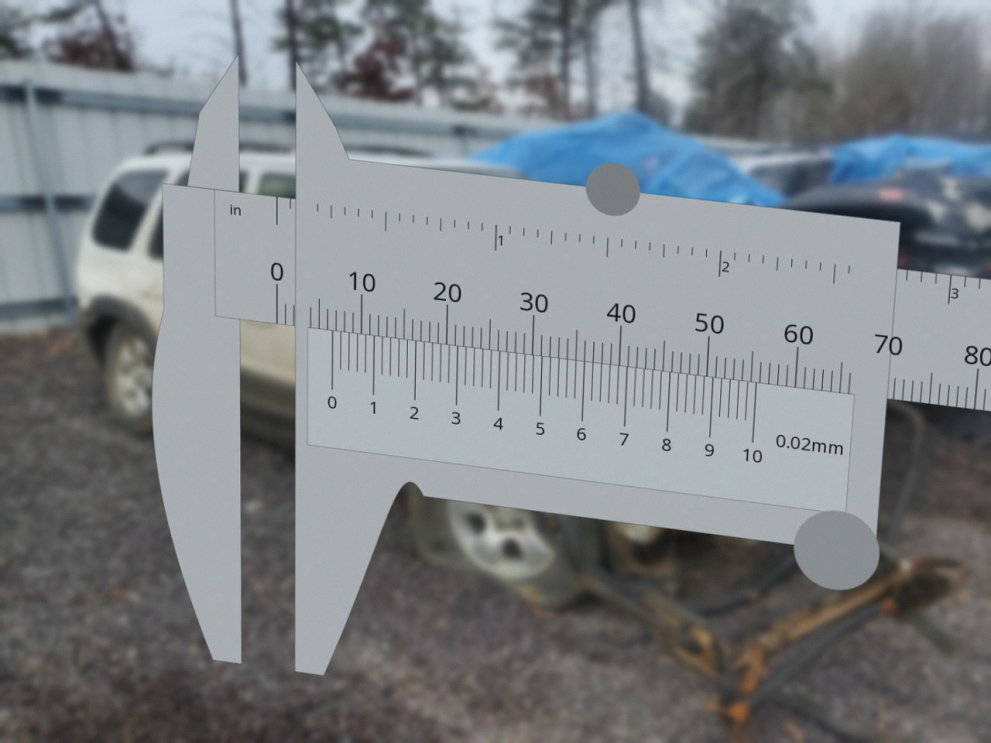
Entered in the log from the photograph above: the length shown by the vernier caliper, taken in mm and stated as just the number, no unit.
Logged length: 6.6
